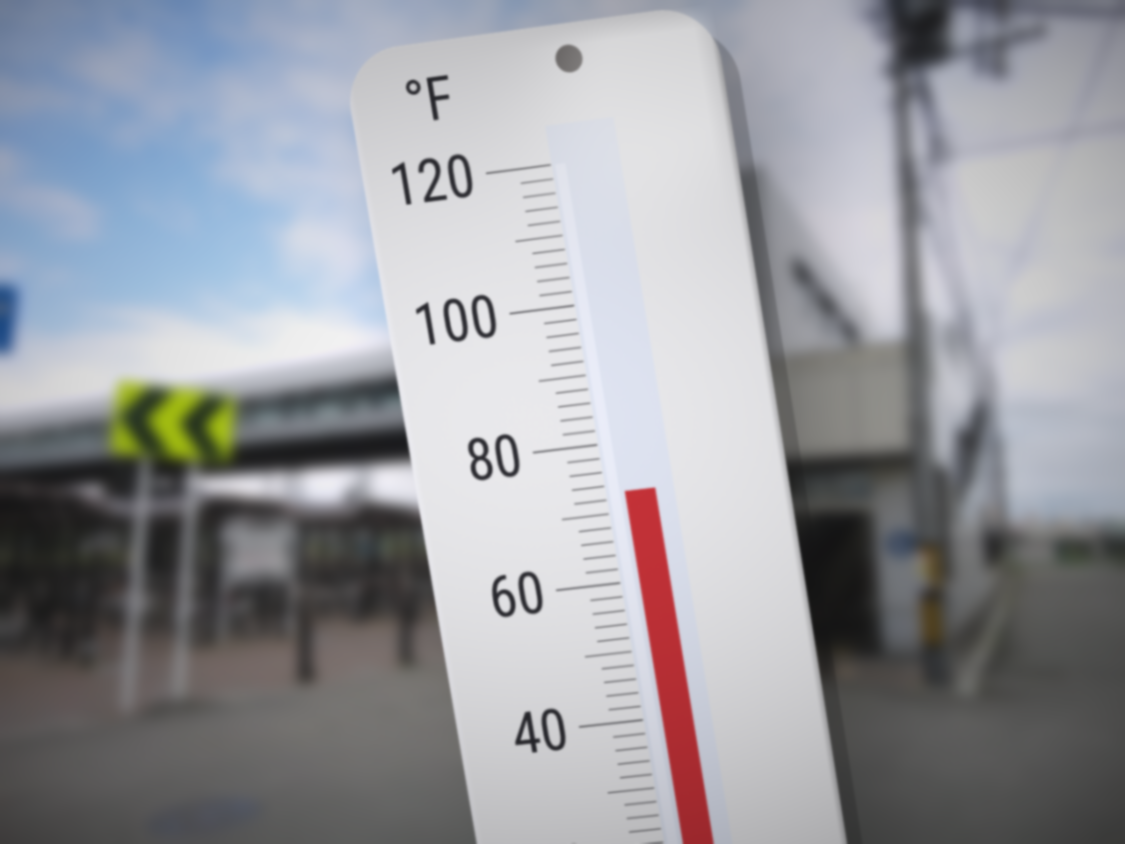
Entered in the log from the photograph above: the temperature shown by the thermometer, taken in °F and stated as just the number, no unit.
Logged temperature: 73
